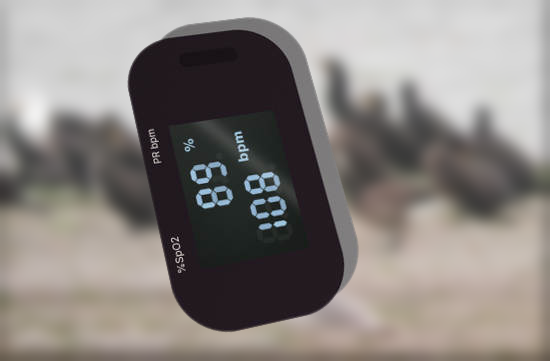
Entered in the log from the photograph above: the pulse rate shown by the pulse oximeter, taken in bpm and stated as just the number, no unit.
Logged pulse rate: 108
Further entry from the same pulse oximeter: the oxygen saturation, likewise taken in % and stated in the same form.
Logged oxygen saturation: 89
